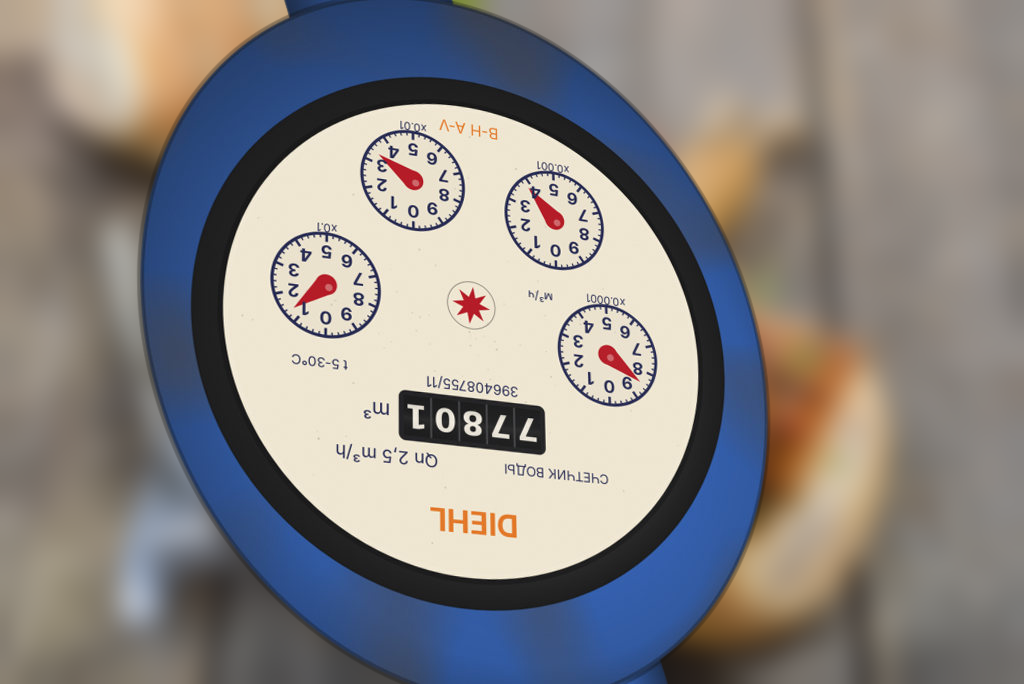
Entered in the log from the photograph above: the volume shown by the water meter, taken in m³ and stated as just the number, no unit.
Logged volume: 77801.1338
